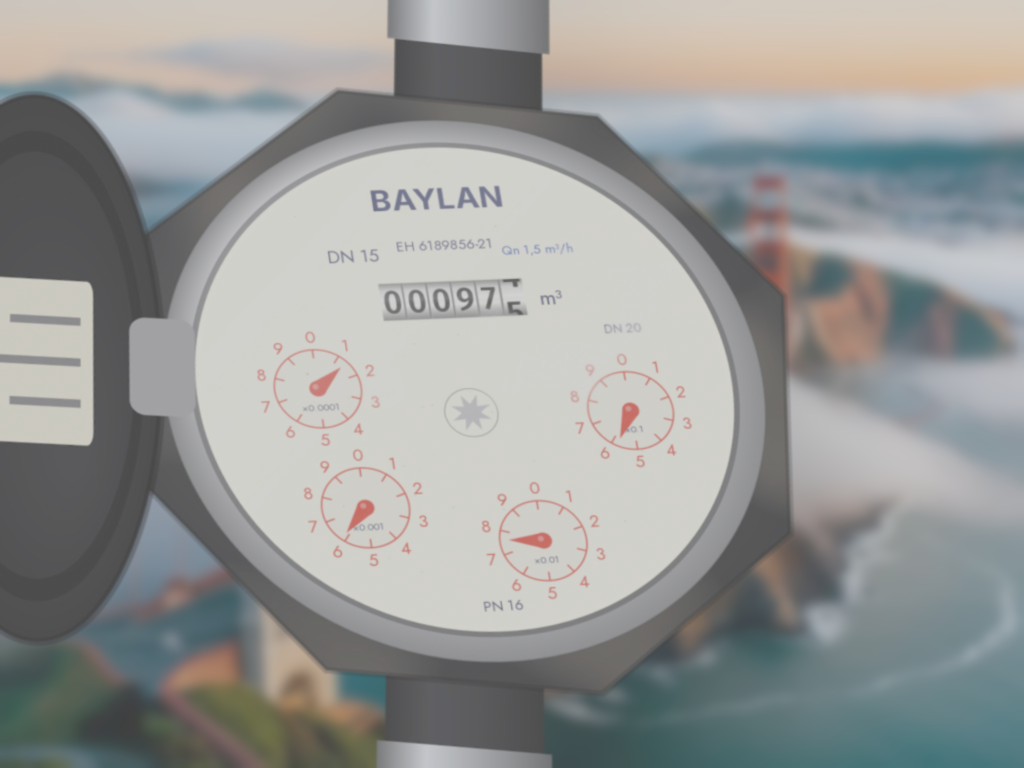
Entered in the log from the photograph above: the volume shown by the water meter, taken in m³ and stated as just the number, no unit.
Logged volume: 974.5761
